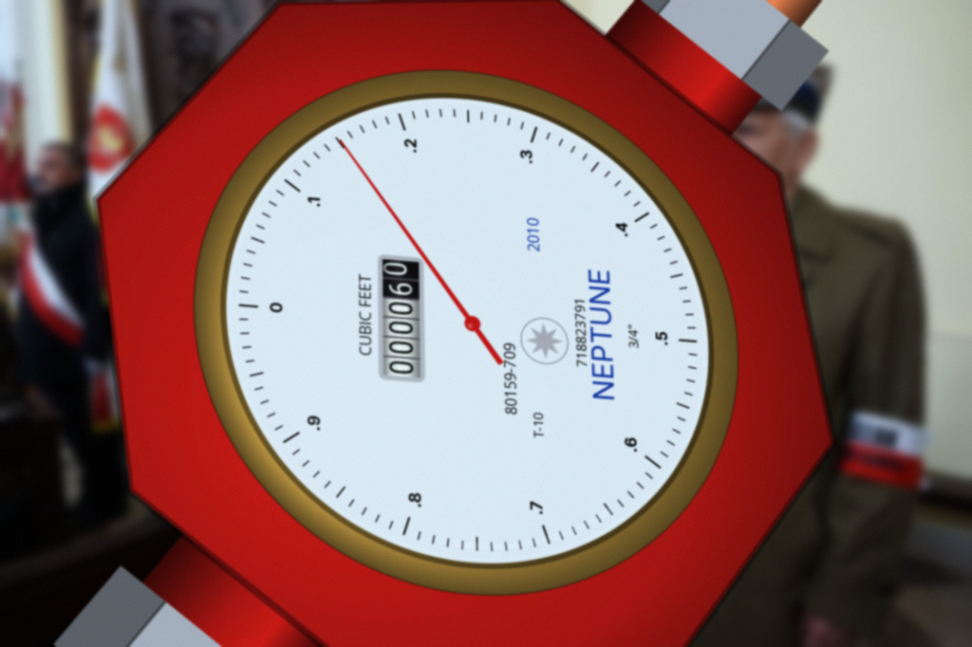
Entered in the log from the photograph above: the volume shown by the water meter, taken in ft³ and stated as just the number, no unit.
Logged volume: 60.15
